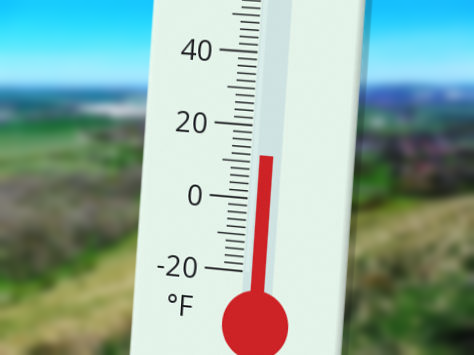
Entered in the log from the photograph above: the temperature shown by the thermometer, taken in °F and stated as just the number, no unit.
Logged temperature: 12
